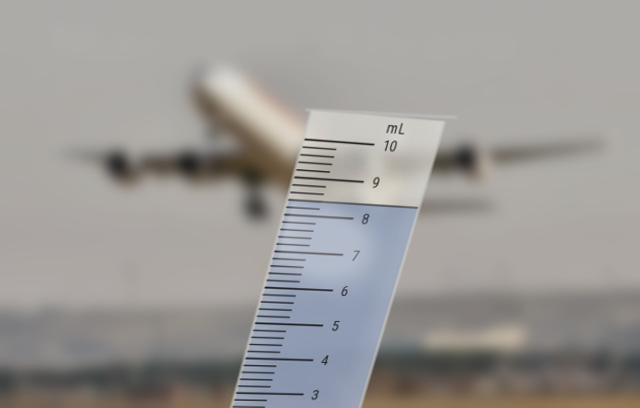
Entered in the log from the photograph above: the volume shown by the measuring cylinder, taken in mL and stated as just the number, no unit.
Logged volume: 8.4
